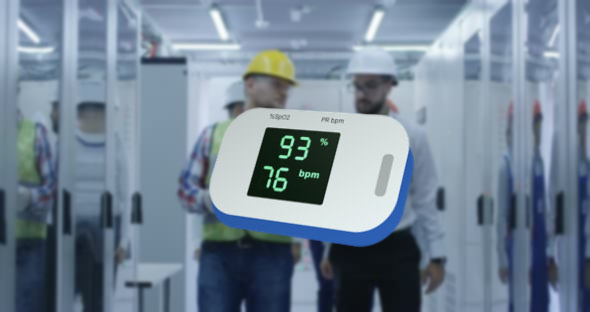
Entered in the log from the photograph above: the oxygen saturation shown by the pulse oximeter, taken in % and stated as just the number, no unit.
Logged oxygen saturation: 93
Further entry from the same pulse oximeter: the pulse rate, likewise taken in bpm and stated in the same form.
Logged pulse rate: 76
